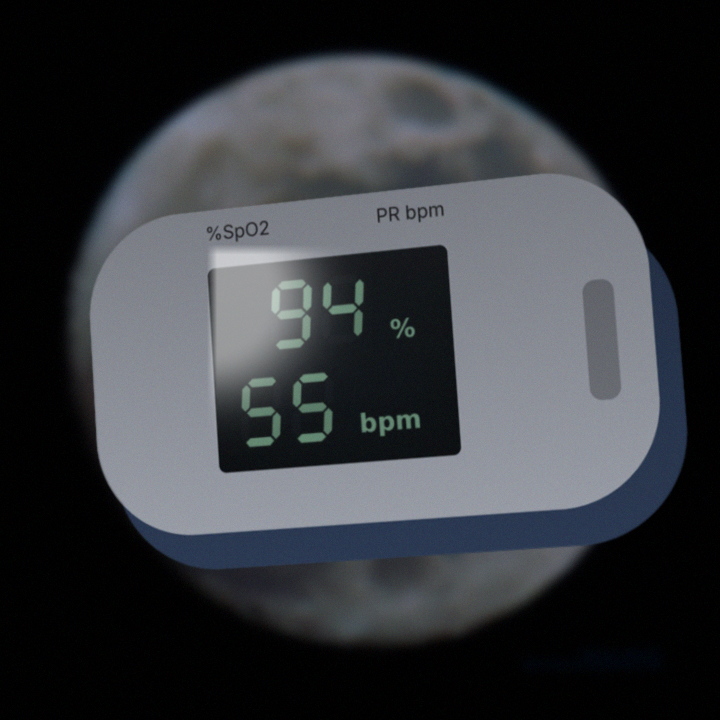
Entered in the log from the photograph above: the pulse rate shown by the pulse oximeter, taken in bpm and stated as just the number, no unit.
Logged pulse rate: 55
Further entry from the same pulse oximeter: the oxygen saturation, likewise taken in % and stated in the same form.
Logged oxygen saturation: 94
